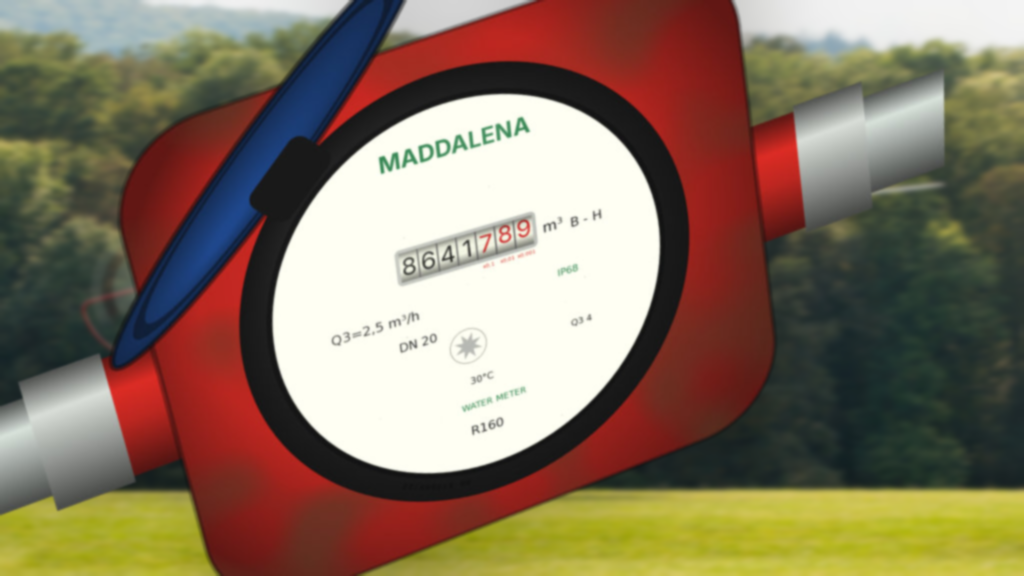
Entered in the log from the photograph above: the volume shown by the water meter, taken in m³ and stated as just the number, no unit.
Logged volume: 8641.789
